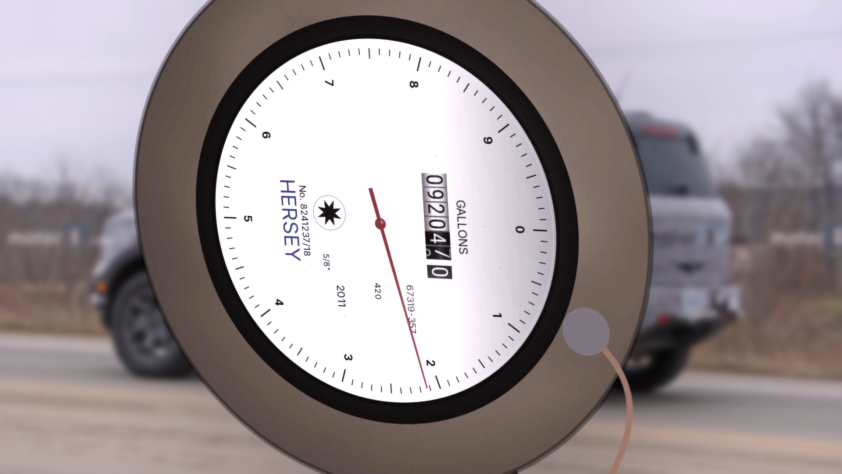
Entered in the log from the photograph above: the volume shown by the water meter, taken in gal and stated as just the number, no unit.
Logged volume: 920472.1
